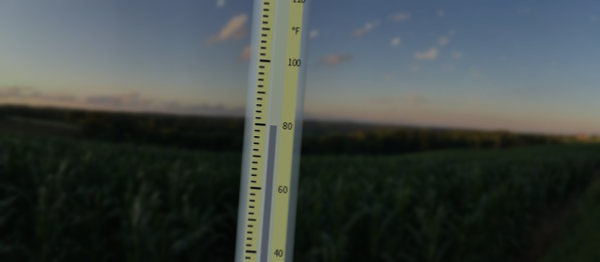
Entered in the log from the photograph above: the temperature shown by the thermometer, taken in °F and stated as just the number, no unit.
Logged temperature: 80
